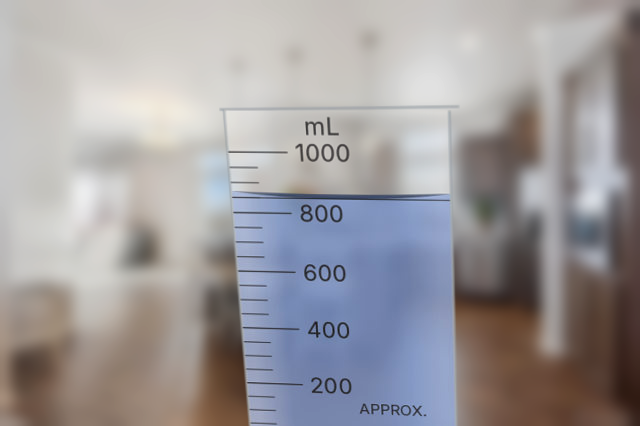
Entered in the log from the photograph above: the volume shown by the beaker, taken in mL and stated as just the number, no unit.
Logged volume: 850
